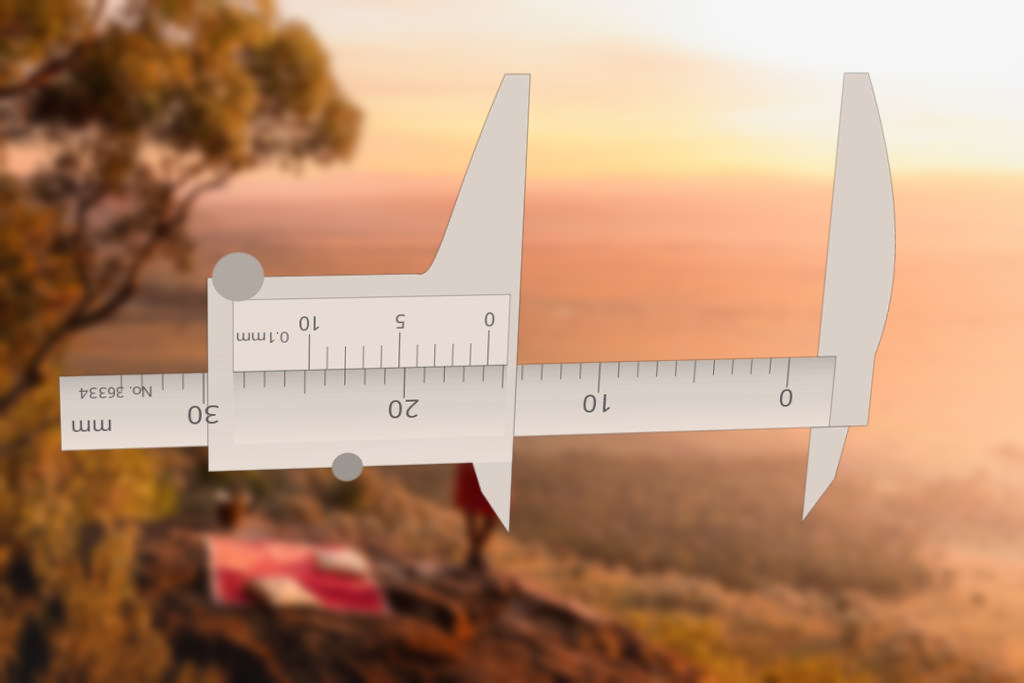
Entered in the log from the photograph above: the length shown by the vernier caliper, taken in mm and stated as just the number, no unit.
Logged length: 15.8
